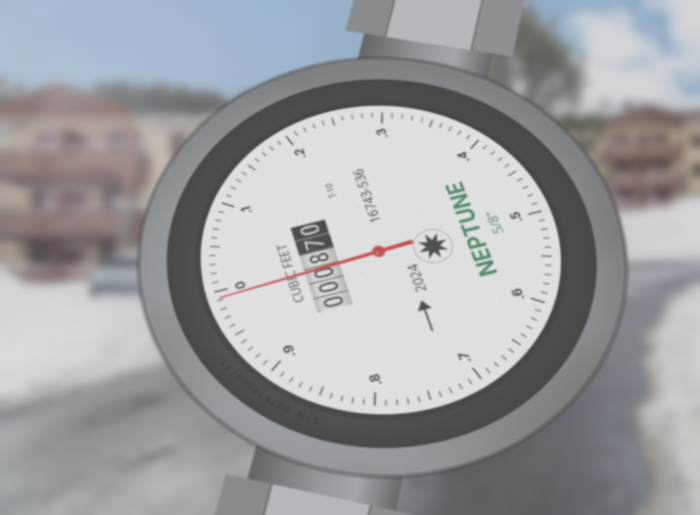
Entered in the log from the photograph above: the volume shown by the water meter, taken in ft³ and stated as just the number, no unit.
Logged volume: 869.99
